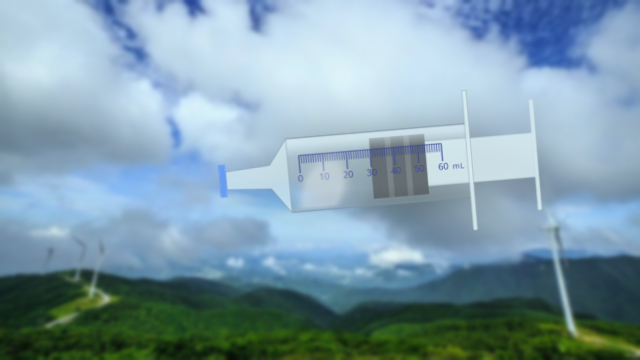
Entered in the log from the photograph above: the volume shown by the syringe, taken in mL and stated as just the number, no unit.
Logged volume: 30
